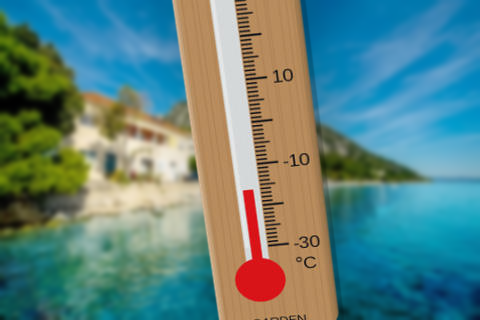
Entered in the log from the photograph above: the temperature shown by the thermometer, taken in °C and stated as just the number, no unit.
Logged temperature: -16
